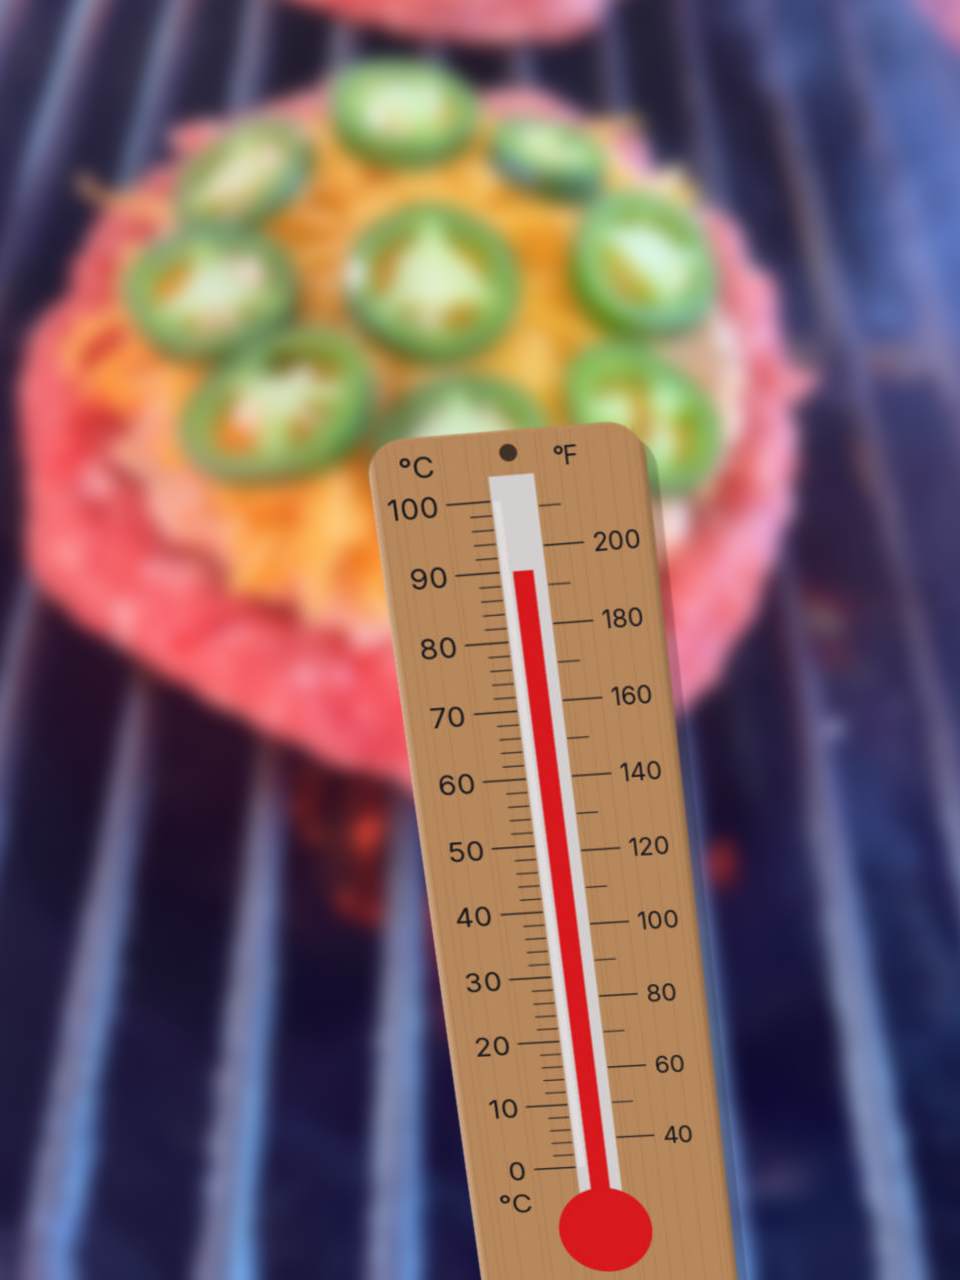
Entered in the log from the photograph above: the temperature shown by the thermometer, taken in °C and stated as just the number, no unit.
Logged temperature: 90
